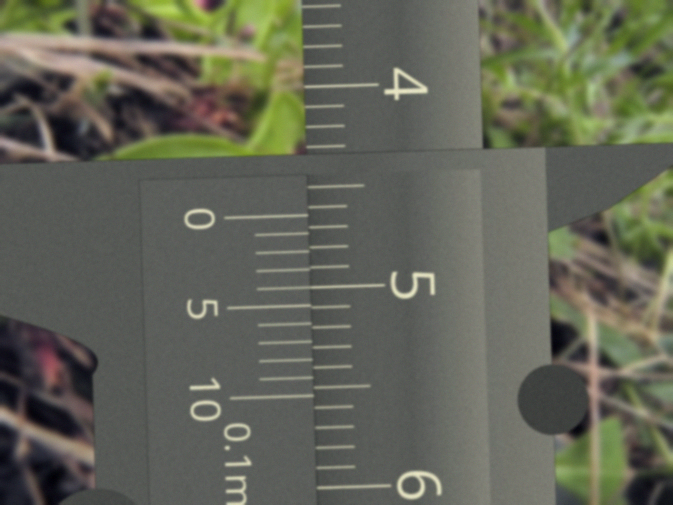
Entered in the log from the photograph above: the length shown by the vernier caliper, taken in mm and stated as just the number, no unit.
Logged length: 46.4
